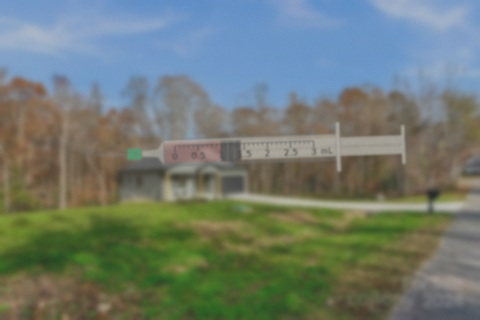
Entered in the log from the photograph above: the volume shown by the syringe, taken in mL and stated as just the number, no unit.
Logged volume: 1
